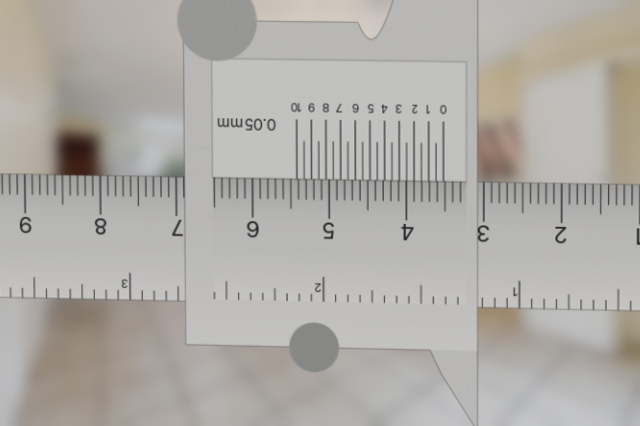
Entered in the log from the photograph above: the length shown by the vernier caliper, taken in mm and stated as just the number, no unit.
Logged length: 35.2
